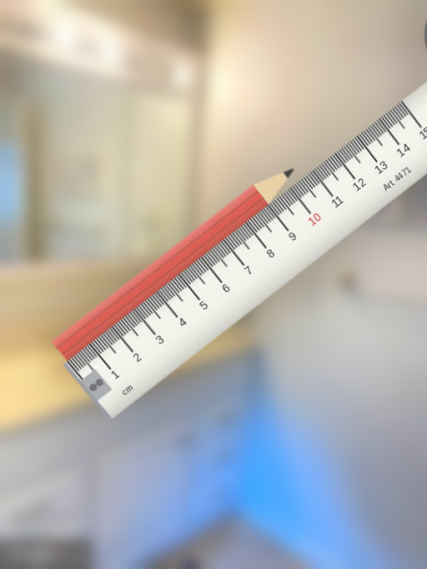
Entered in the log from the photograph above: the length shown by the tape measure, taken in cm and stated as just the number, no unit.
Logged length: 10.5
